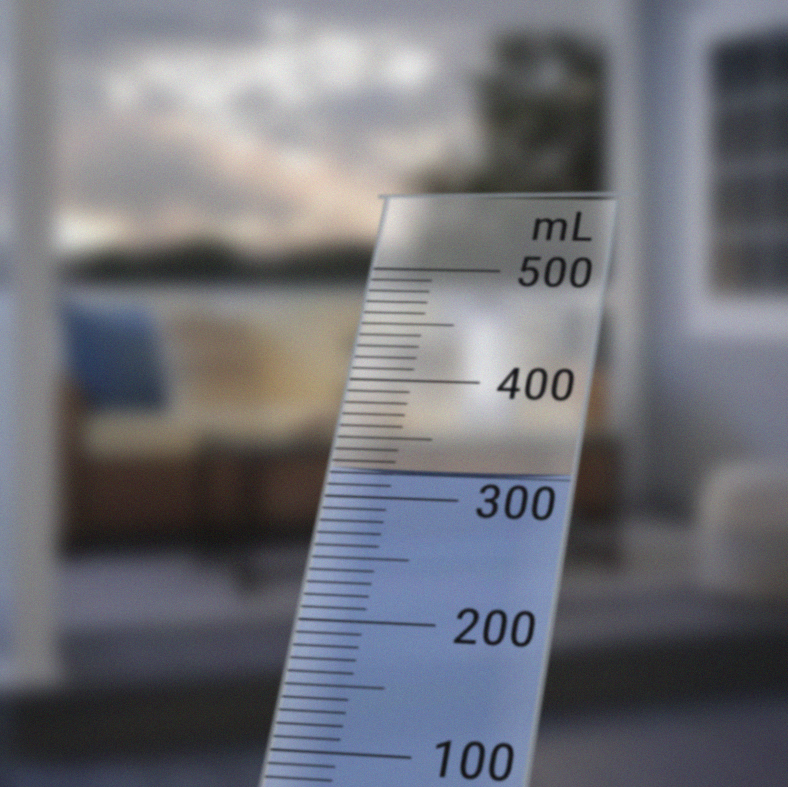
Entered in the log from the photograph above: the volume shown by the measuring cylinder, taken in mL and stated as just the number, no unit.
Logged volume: 320
